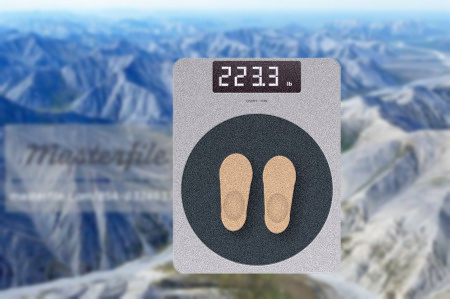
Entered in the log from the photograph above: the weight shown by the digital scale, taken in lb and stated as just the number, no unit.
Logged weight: 223.3
